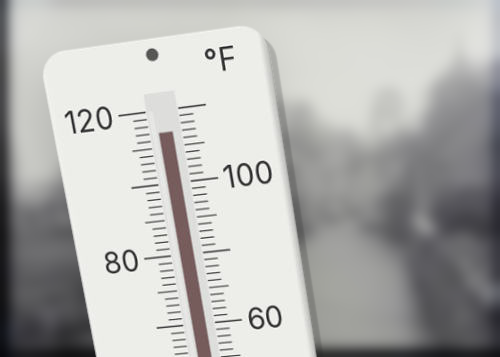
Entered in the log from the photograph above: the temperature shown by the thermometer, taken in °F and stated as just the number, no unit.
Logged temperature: 114
